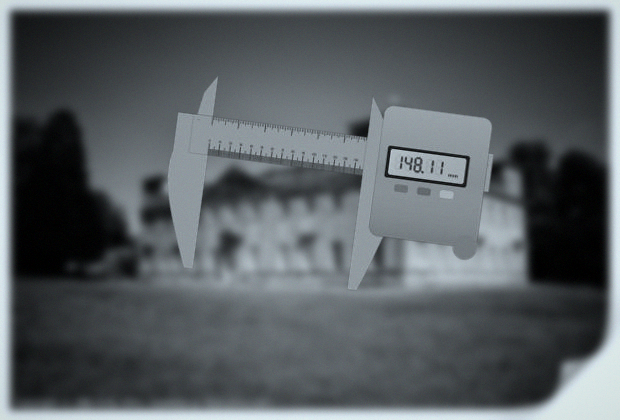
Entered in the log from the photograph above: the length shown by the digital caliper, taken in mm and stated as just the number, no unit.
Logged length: 148.11
